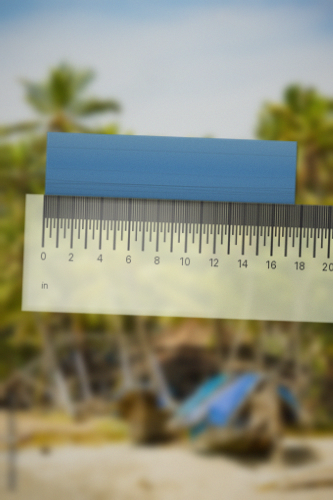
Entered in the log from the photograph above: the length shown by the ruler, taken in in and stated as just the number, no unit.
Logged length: 17.5
